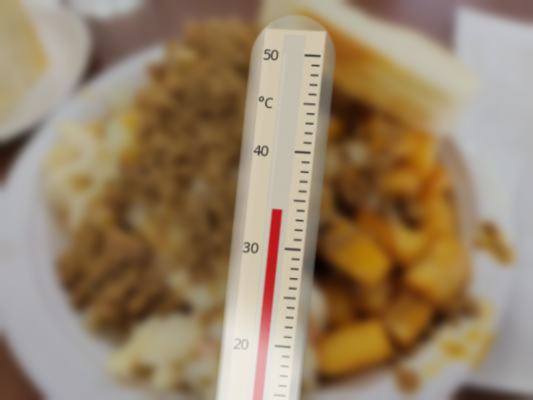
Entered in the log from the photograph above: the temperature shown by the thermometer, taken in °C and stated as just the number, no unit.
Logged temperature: 34
